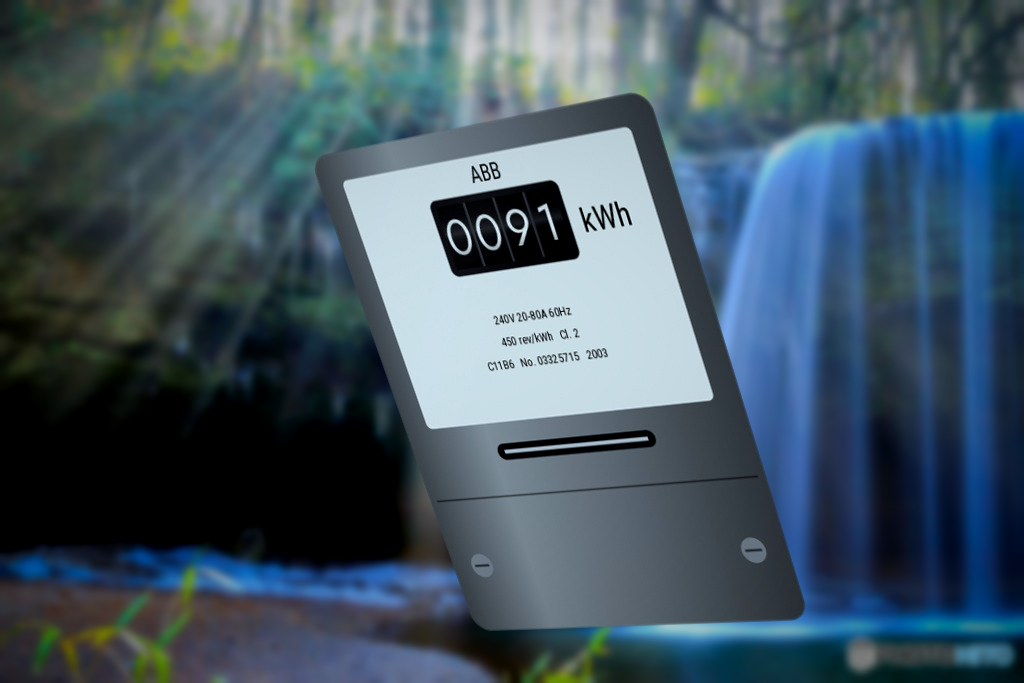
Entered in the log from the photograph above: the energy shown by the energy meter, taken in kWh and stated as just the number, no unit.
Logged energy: 91
